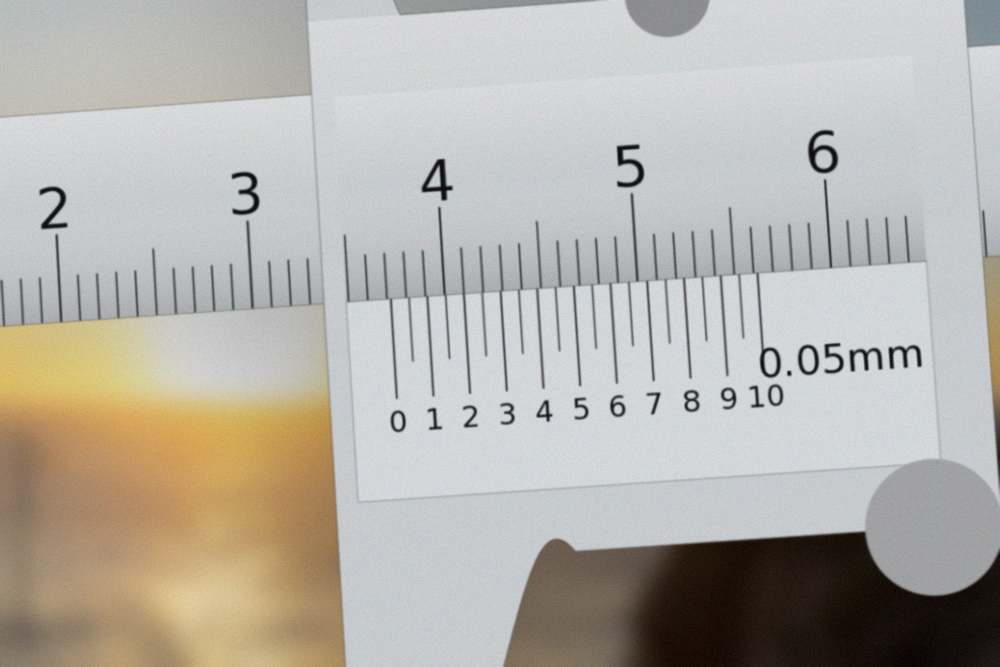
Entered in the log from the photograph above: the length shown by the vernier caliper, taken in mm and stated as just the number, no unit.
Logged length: 37.2
